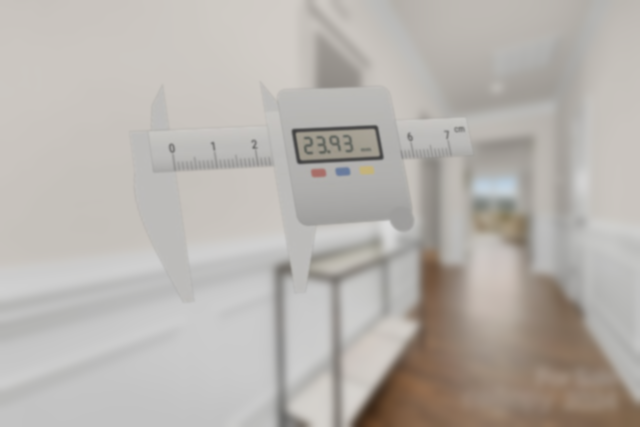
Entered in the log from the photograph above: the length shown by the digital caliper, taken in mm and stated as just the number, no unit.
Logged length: 23.93
